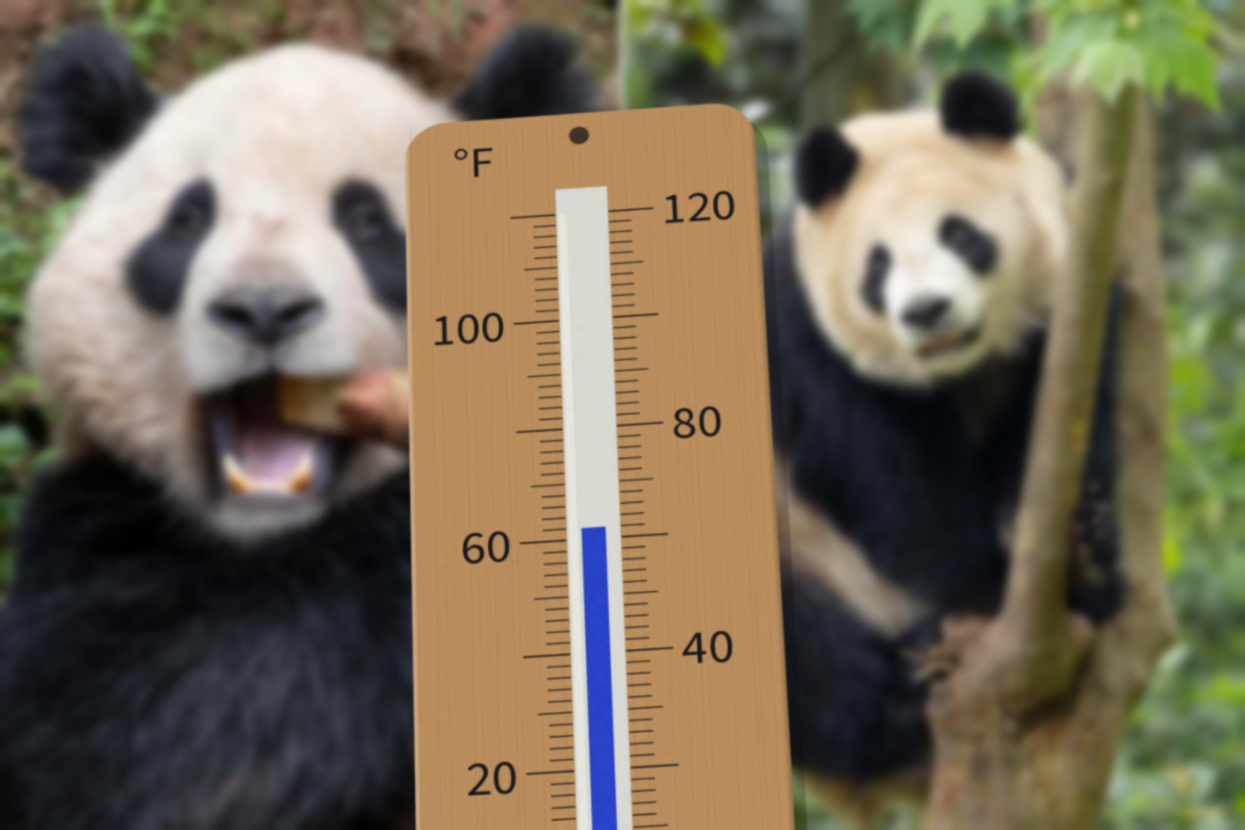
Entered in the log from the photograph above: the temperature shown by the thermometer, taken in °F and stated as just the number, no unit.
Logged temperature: 62
